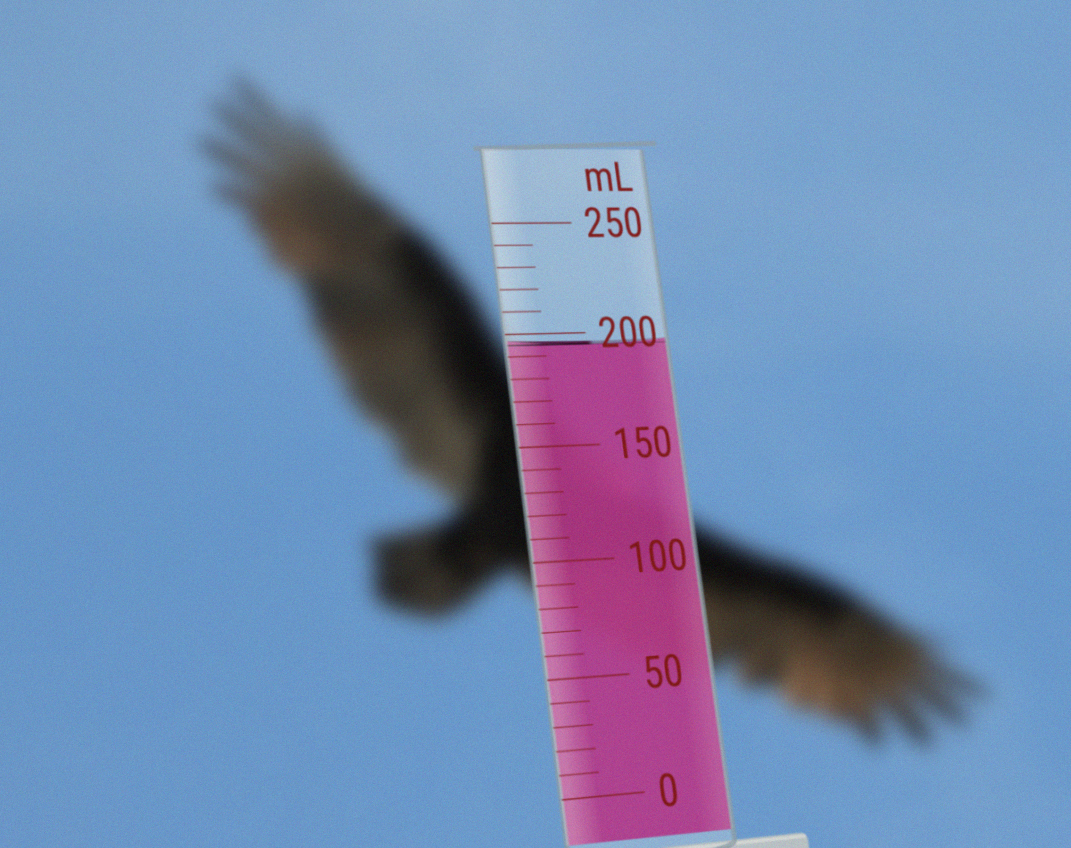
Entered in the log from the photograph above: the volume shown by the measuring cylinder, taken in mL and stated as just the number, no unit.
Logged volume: 195
